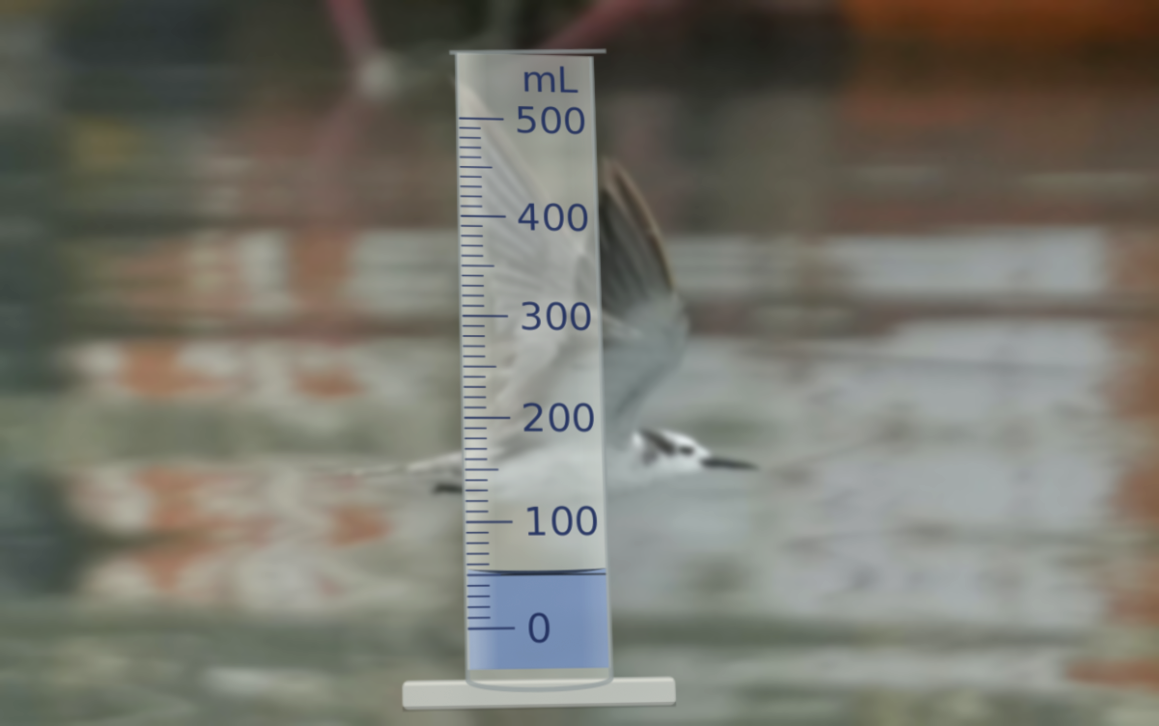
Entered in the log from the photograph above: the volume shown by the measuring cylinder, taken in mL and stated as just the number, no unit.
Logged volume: 50
